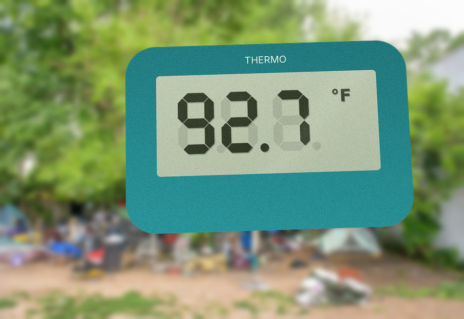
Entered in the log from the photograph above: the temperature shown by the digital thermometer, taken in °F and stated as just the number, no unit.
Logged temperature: 92.7
